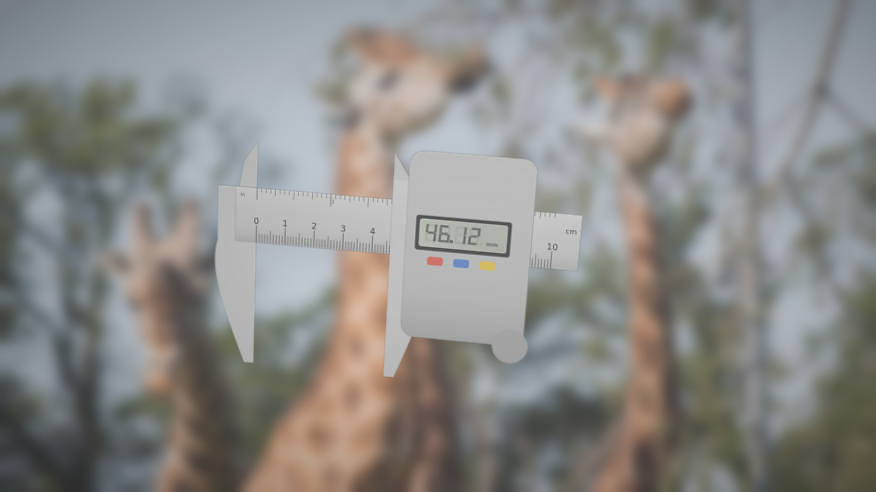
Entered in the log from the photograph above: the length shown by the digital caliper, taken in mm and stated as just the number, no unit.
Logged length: 46.12
